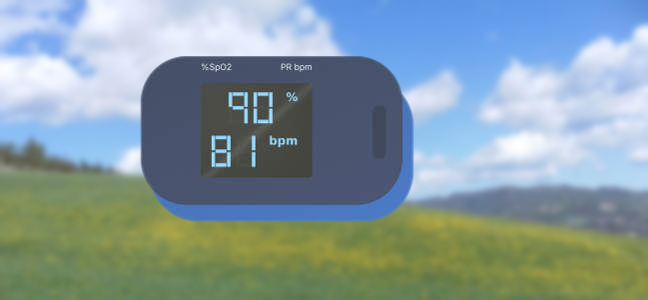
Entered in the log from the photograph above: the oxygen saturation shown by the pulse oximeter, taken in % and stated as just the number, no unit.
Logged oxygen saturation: 90
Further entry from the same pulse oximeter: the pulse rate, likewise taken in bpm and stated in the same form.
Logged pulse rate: 81
